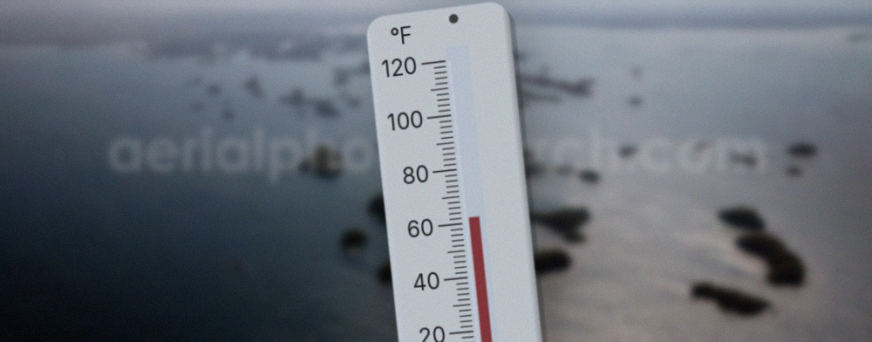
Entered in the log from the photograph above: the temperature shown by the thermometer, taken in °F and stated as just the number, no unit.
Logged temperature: 62
